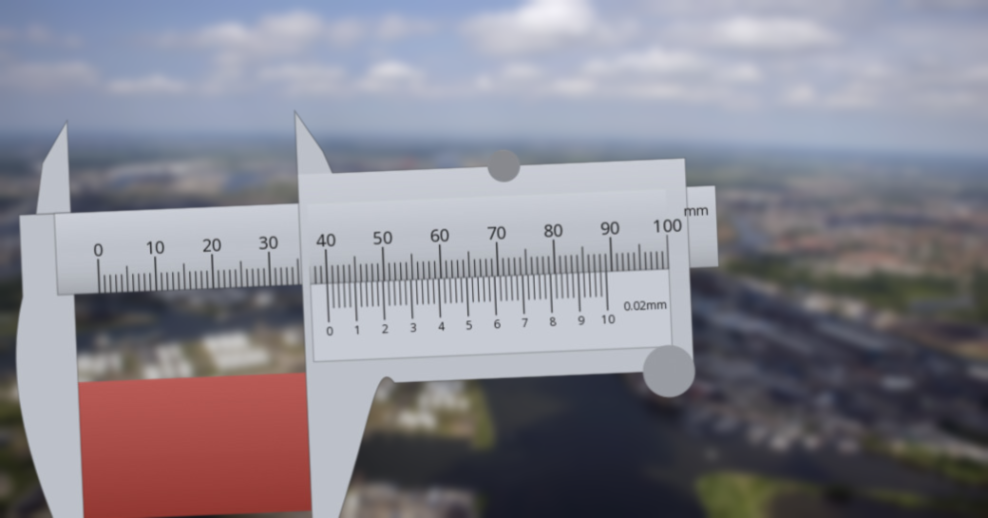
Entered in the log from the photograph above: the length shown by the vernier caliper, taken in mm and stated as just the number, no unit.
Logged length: 40.0
